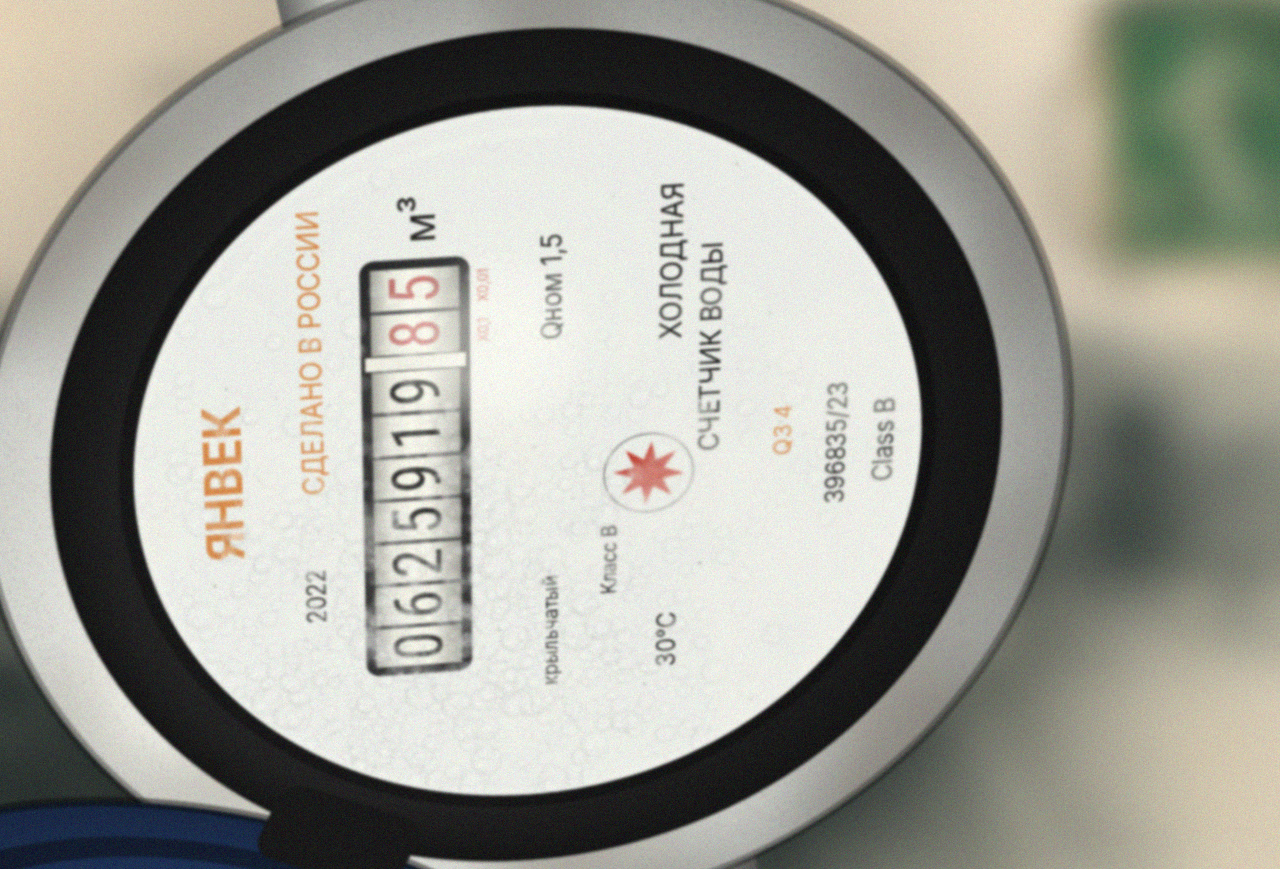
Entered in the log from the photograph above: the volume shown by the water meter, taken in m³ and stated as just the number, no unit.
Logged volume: 625919.85
